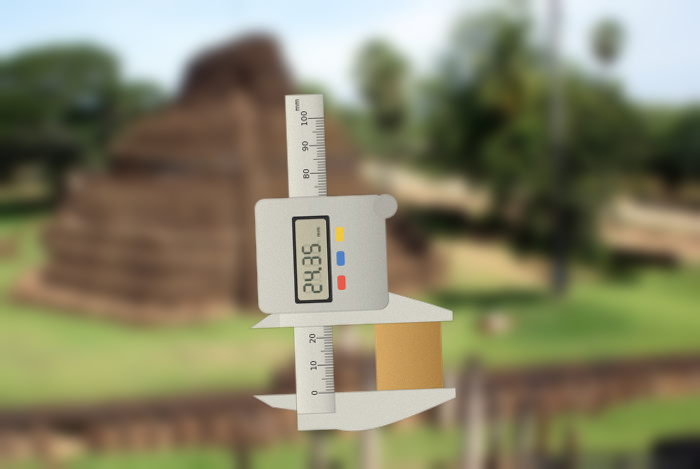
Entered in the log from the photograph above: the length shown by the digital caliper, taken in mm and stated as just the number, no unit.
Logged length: 24.35
